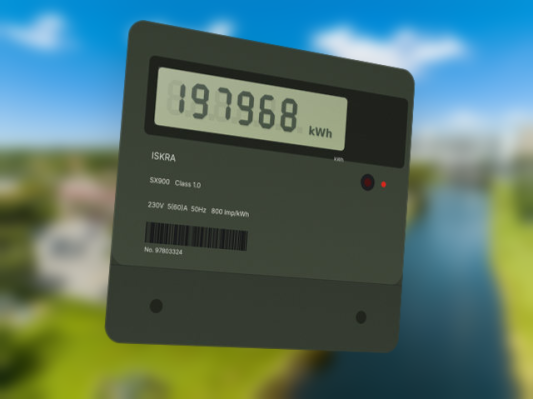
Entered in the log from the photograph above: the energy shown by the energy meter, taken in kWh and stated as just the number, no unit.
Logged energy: 197968
